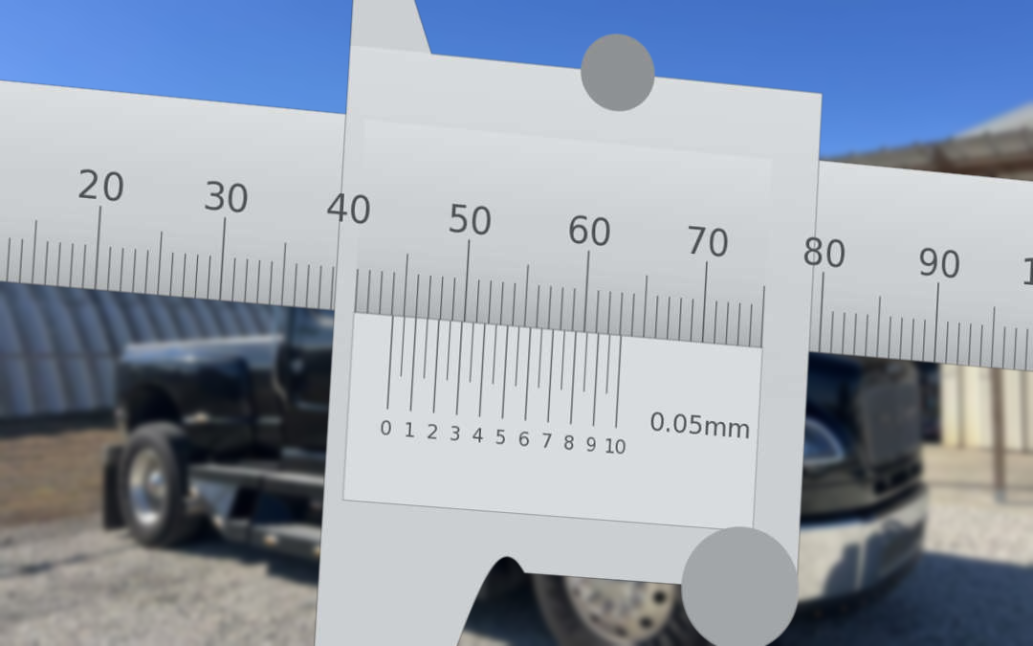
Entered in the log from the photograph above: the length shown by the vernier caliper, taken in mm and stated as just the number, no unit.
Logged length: 44.1
